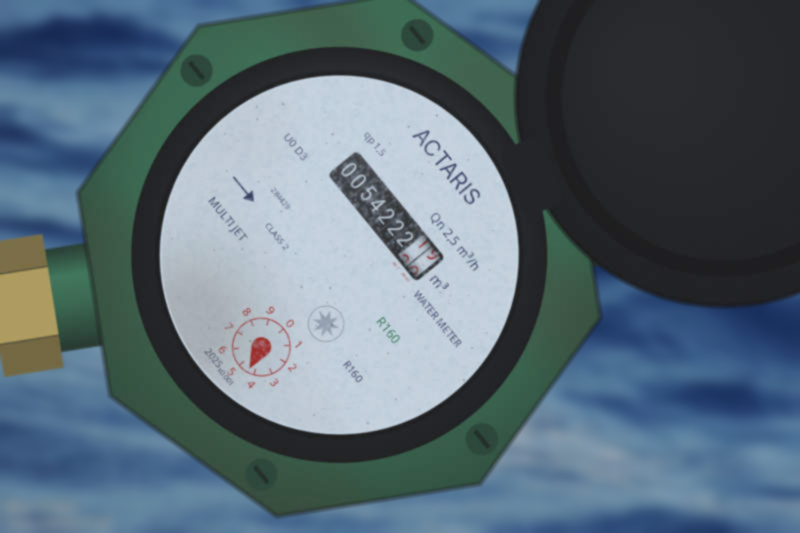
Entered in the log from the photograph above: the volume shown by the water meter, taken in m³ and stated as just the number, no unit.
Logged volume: 54222.194
